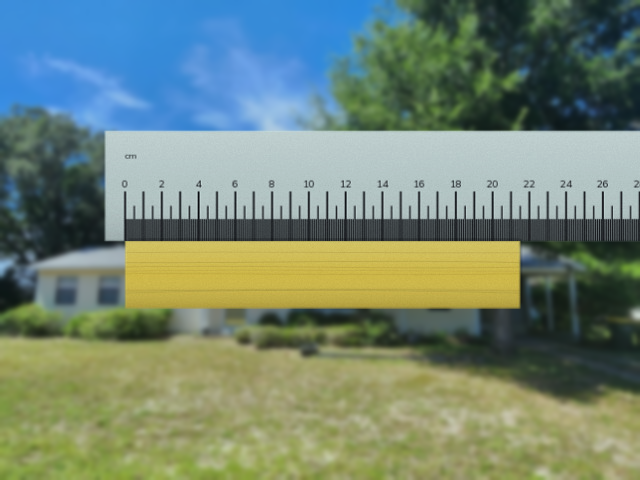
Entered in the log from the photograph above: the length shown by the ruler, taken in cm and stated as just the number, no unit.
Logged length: 21.5
